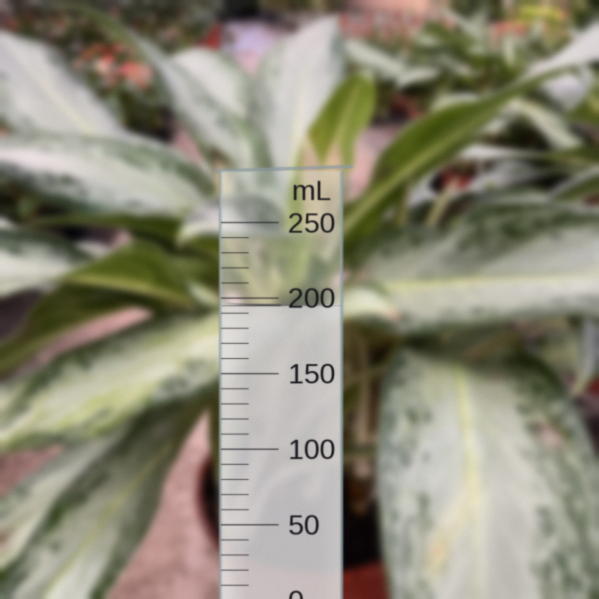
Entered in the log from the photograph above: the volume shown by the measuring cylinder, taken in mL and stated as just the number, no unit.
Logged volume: 195
